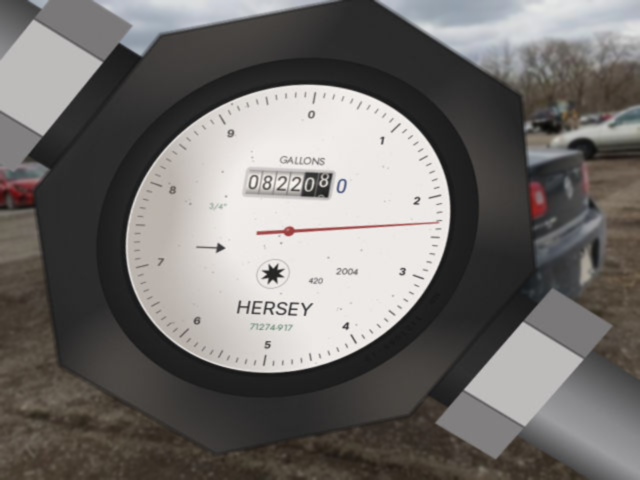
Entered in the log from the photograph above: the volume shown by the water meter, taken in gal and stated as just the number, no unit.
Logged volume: 822082.3
